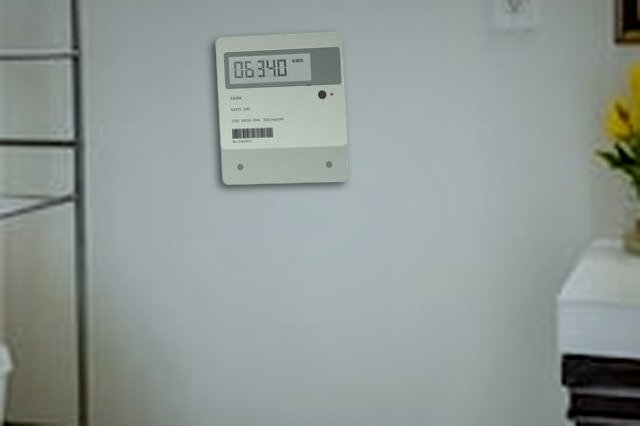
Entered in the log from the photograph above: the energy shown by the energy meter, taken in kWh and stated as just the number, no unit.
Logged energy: 6340
